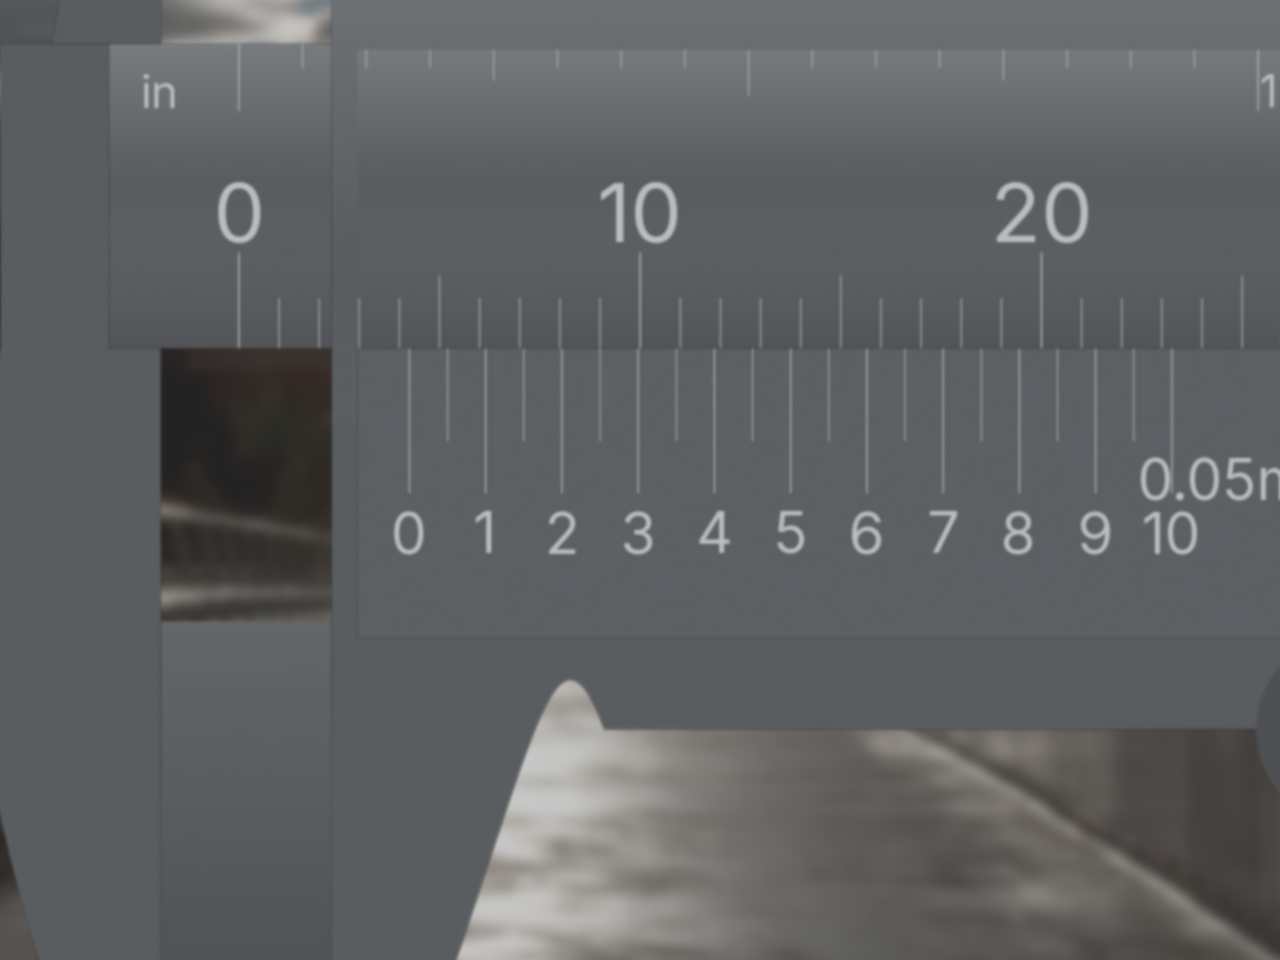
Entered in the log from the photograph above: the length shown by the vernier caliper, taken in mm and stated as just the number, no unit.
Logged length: 4.25
